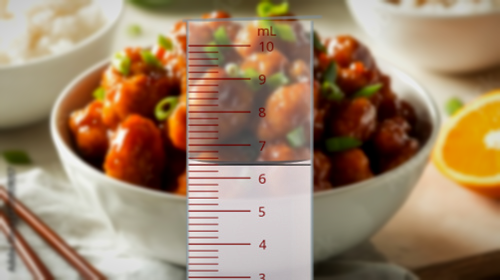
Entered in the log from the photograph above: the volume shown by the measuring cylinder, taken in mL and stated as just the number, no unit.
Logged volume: 6.4
